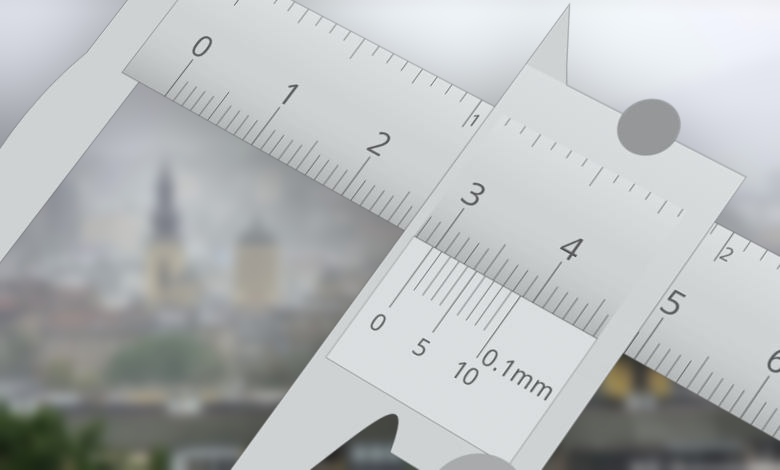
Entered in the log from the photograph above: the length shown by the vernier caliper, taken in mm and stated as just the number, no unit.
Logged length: 29.8
